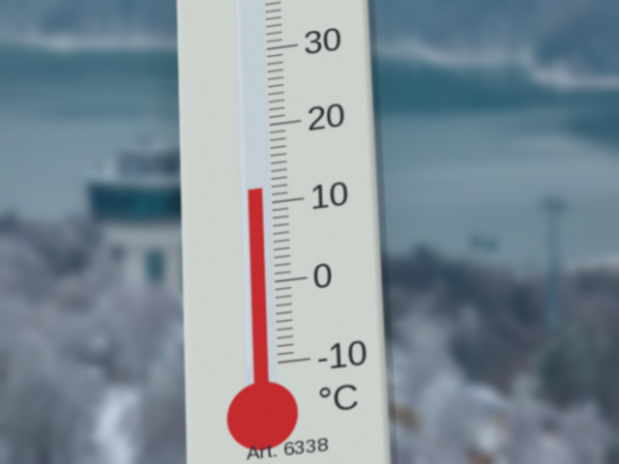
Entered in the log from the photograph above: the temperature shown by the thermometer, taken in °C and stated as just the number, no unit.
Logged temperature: 12
